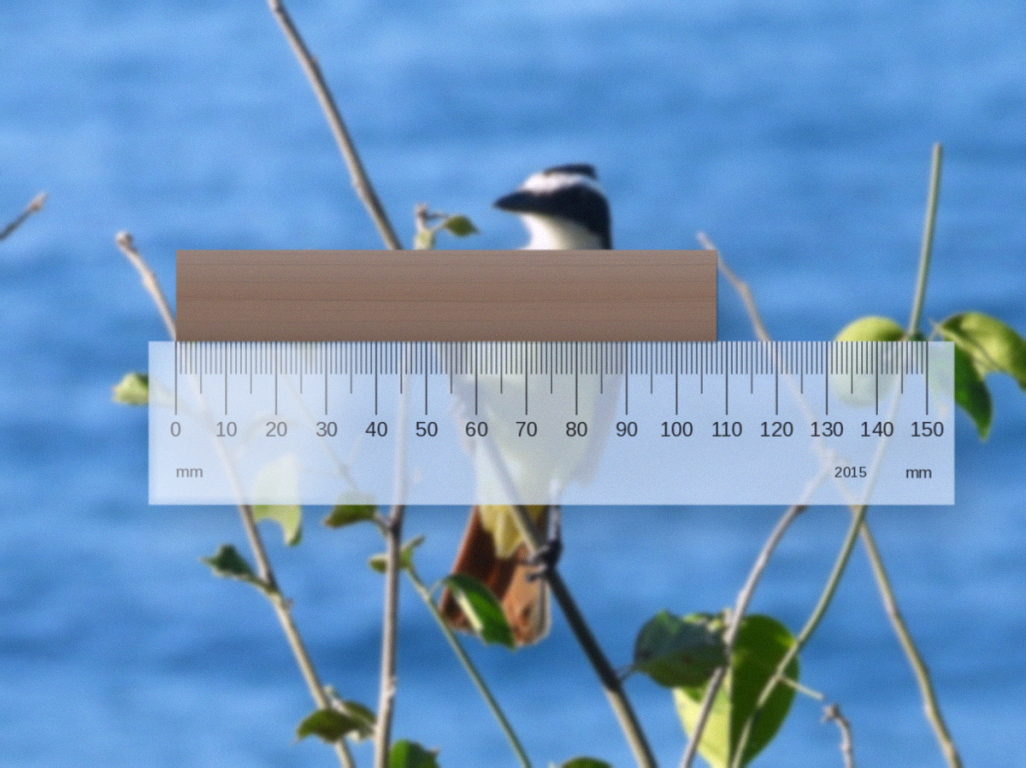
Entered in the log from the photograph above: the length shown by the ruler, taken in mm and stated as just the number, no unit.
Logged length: 108
